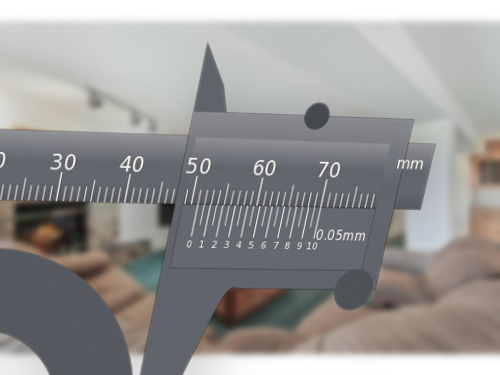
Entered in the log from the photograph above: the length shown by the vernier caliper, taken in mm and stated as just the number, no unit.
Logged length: 51.0
